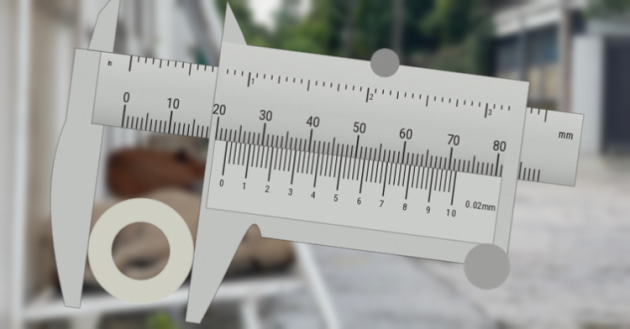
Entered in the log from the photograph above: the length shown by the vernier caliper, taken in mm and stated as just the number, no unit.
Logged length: 22.5
